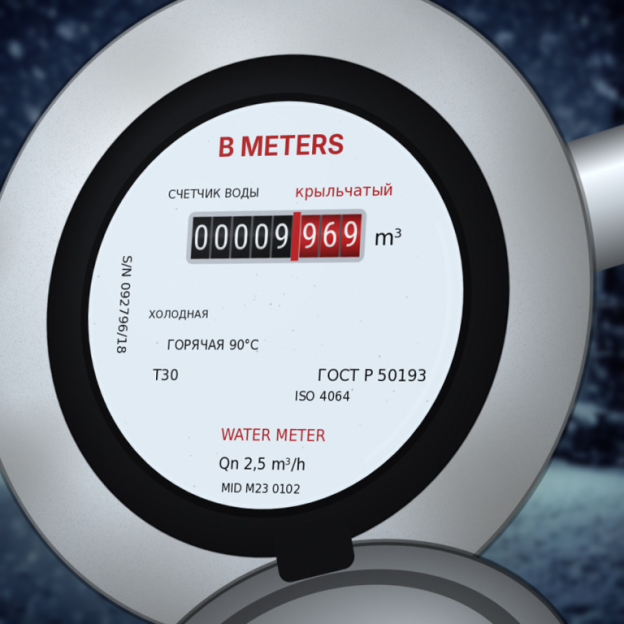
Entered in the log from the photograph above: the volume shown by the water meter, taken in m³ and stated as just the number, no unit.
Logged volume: 9.969
